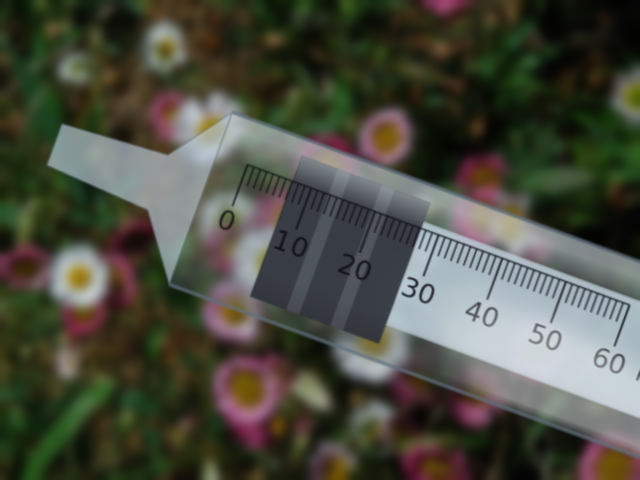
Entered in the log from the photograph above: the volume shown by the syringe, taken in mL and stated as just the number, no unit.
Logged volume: 7
